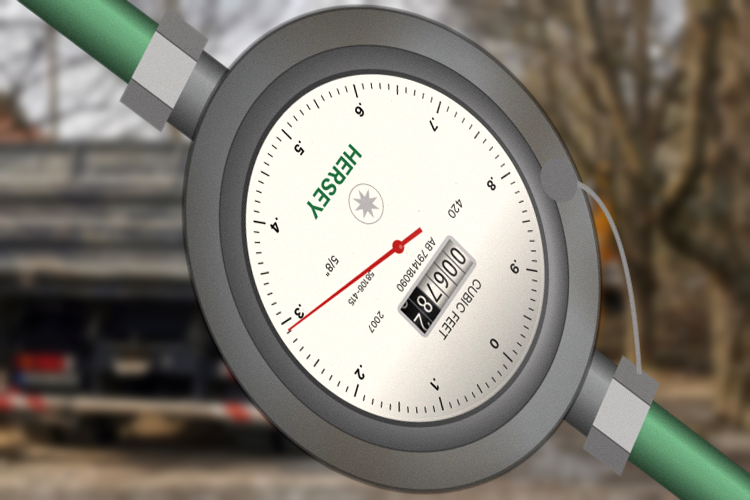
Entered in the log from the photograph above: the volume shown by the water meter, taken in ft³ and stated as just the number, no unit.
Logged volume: 6782.29
